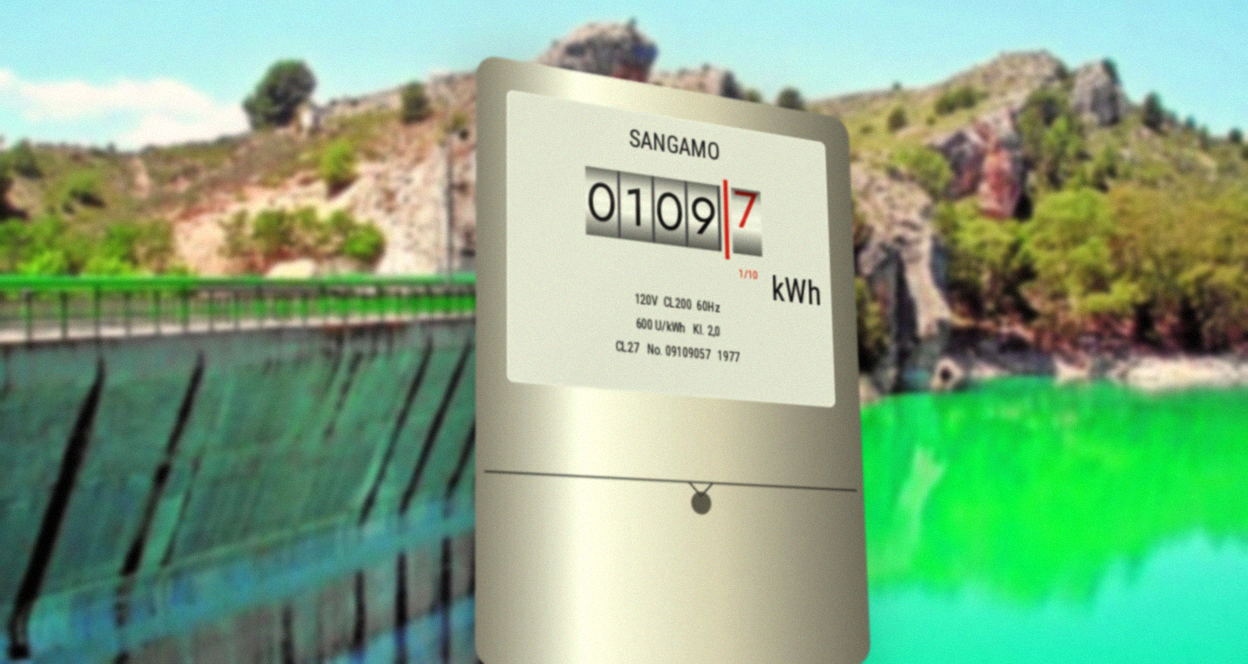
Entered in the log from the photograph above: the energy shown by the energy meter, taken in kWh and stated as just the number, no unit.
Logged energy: 109.7
